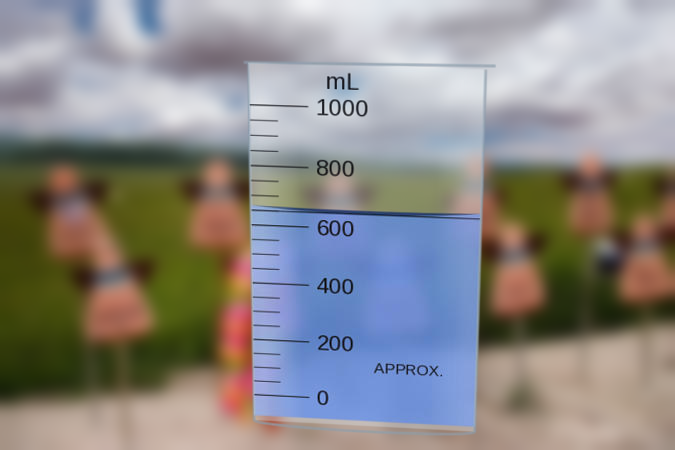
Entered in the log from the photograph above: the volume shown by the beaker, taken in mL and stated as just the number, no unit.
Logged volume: 650
